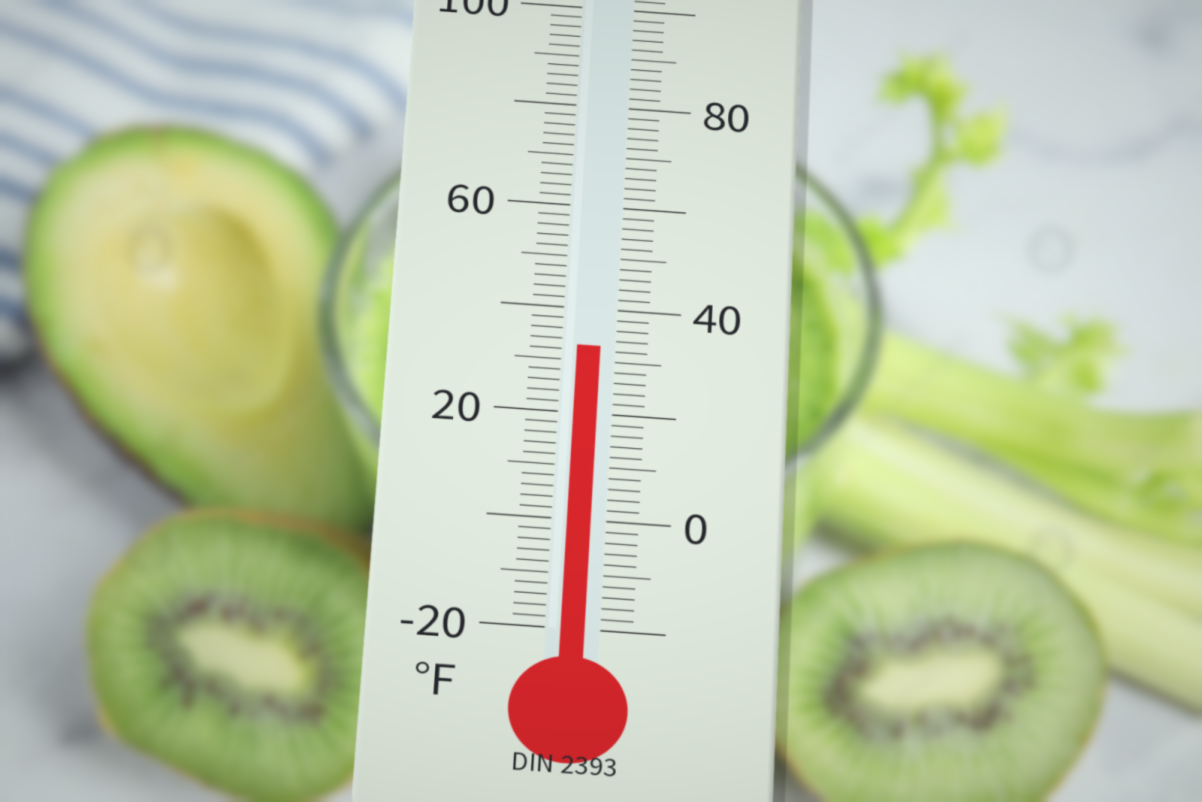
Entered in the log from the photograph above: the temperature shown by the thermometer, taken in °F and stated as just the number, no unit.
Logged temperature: 33
